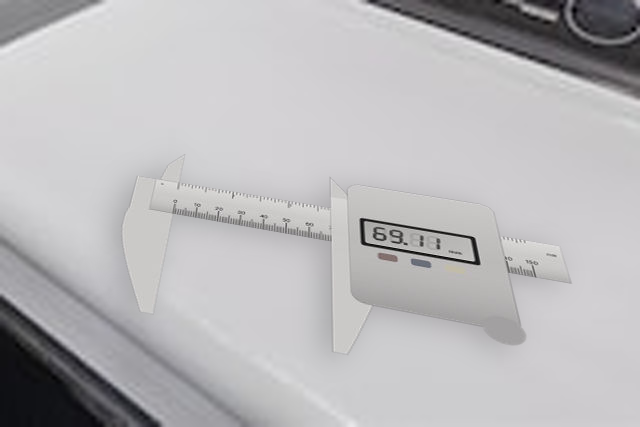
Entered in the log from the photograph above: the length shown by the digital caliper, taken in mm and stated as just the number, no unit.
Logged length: 69.11
